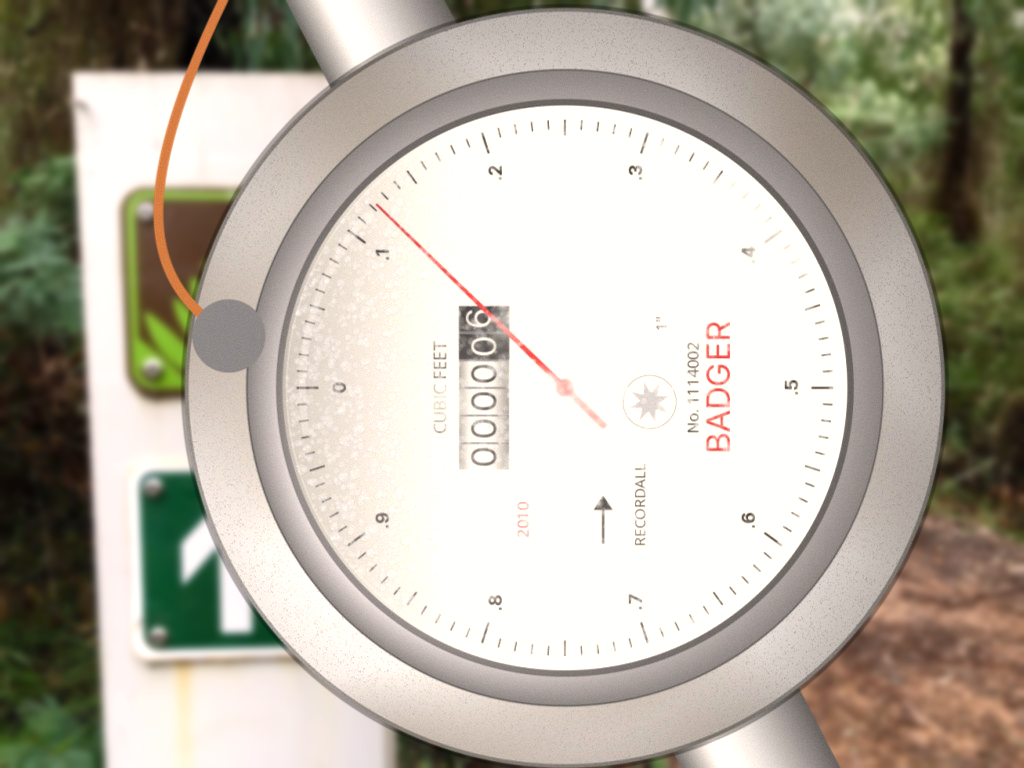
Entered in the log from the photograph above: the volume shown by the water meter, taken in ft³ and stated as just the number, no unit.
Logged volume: 6.12
